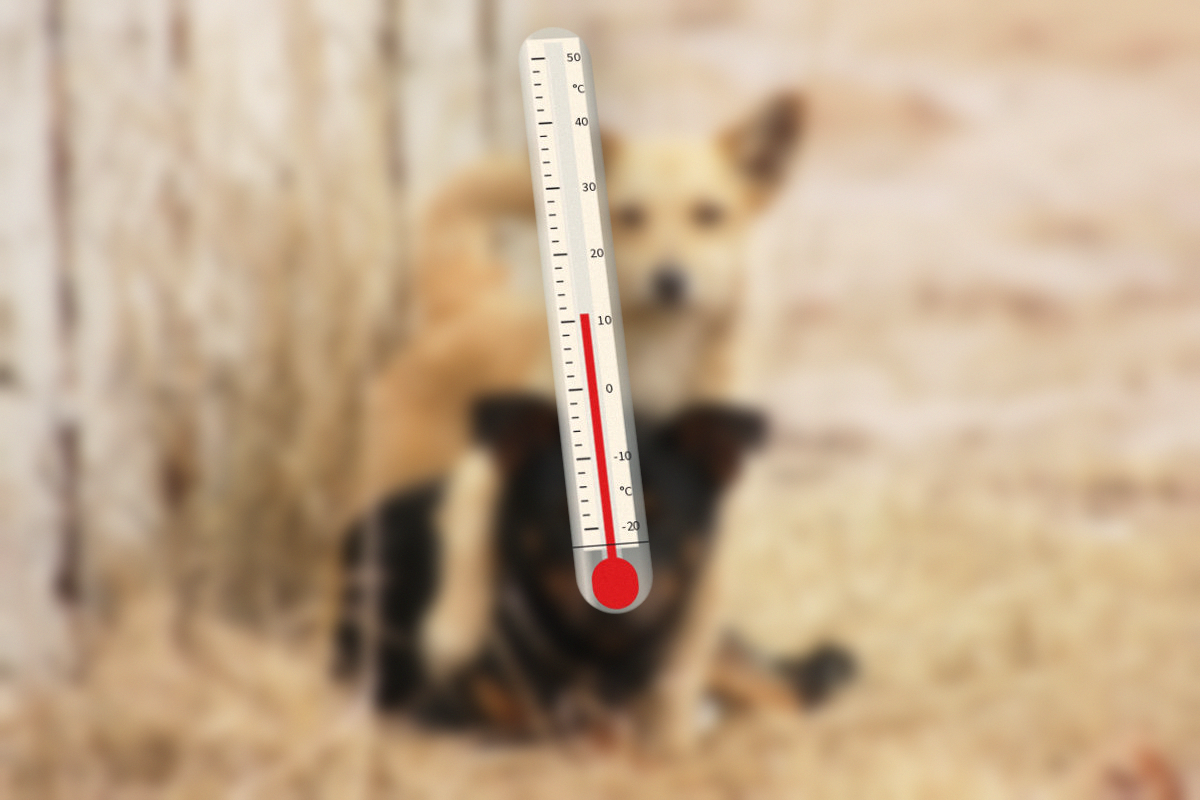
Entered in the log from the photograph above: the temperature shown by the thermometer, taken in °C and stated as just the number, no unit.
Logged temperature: 11
